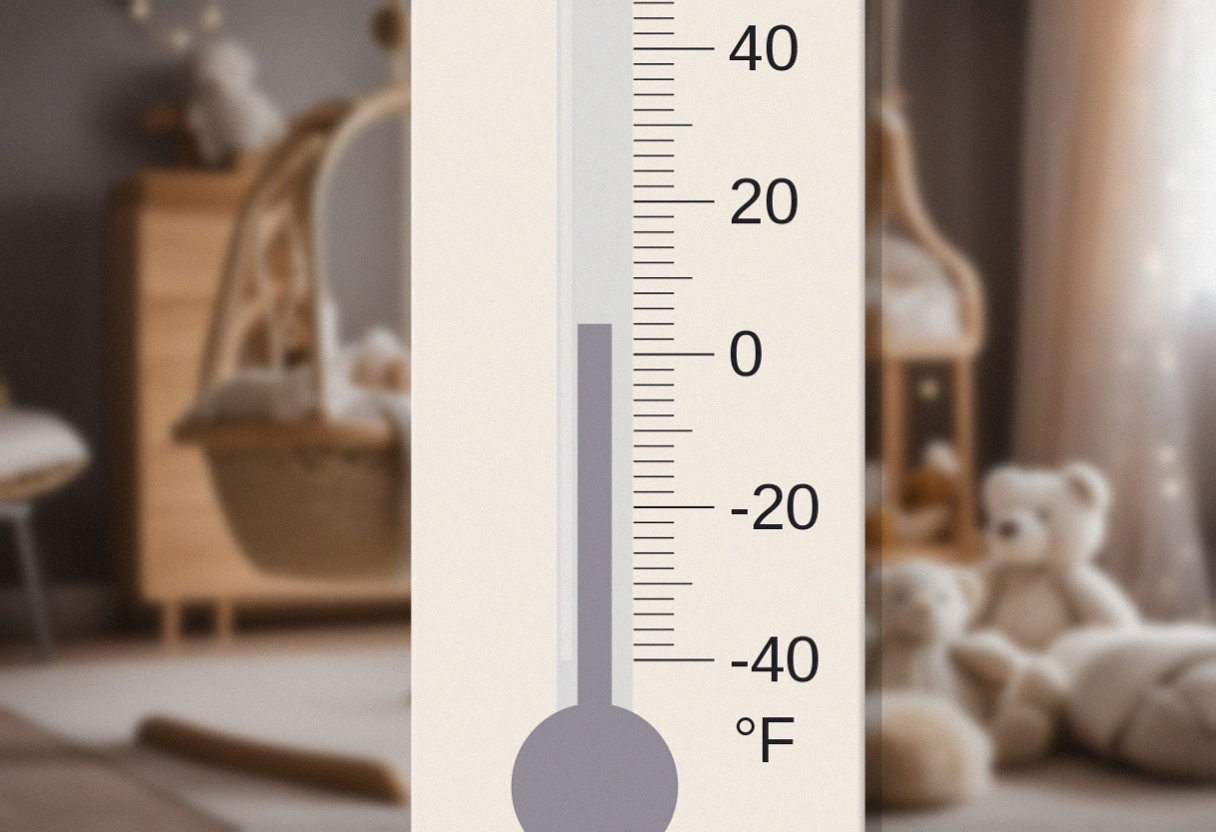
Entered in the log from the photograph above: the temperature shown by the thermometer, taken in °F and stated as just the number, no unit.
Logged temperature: 4
